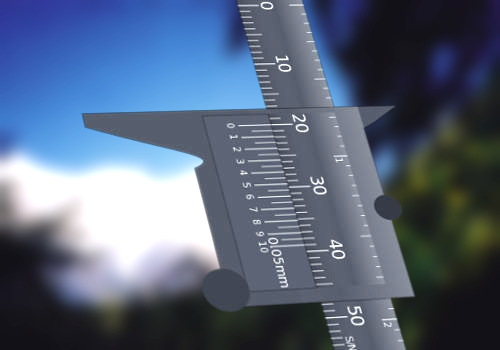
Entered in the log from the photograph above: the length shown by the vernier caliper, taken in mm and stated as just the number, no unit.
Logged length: 20.0
